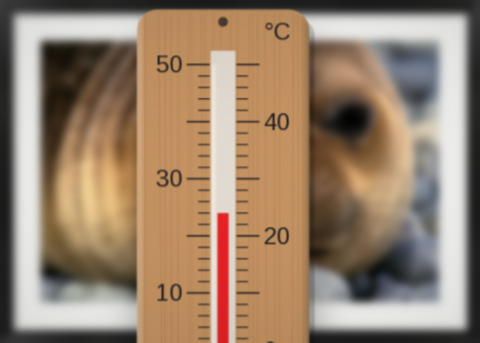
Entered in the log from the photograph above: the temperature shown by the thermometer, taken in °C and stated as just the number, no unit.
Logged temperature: 24
